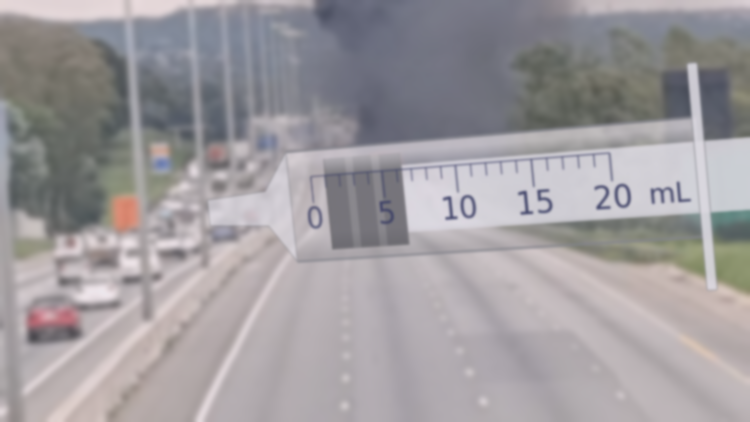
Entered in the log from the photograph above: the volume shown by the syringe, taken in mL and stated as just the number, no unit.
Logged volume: 1
